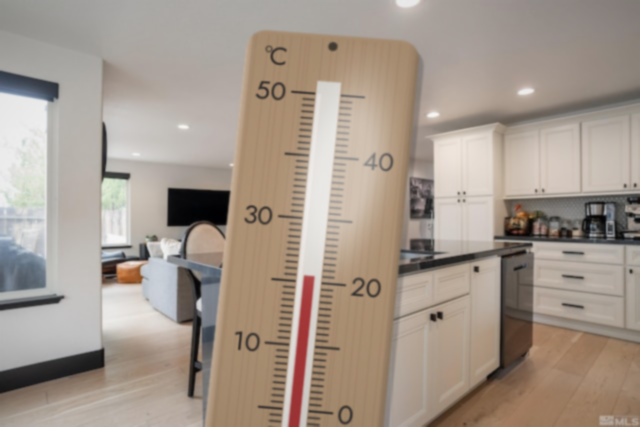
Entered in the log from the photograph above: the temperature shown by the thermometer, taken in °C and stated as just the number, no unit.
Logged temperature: 21
